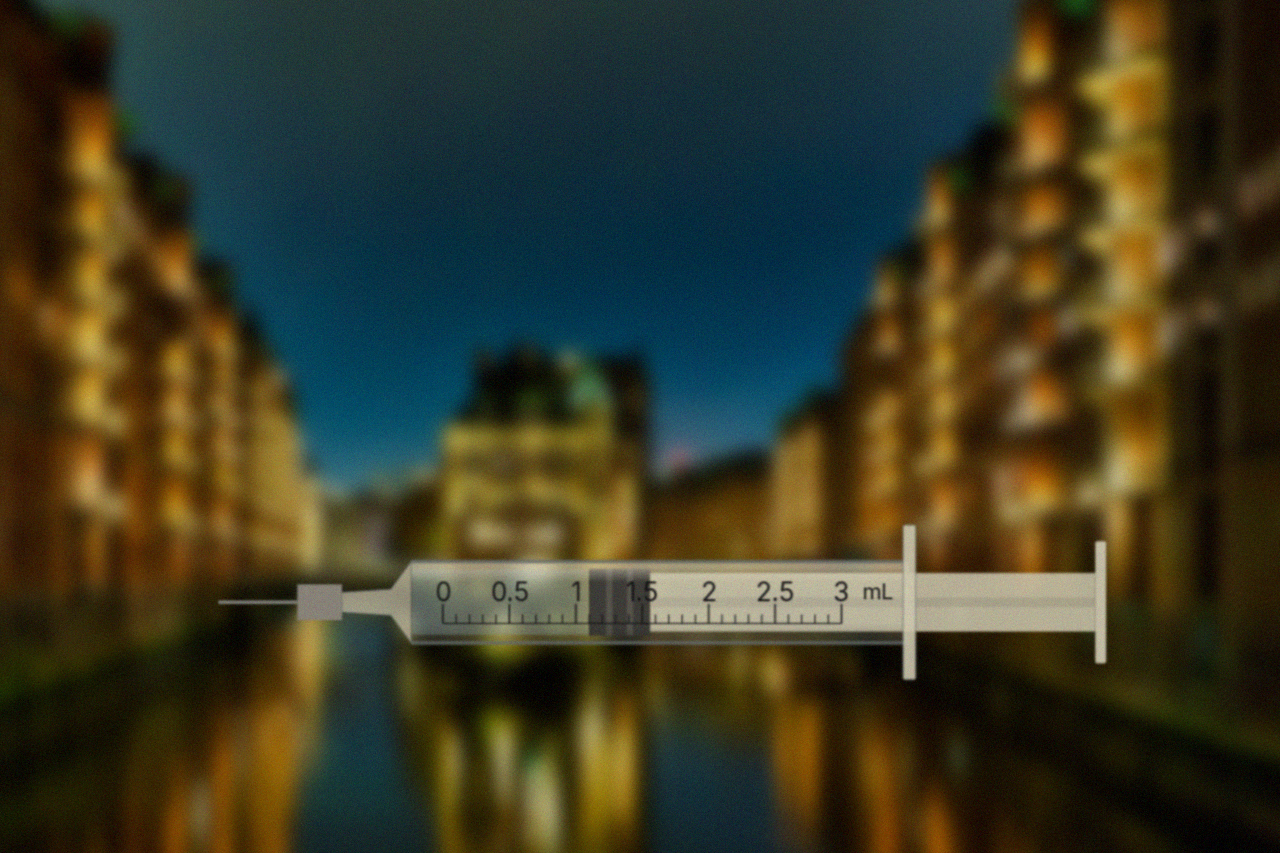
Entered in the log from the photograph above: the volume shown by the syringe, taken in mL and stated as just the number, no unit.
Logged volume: 1.1
